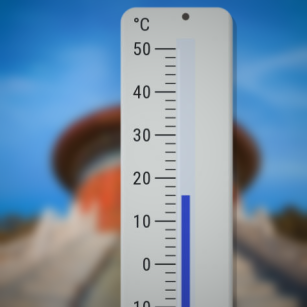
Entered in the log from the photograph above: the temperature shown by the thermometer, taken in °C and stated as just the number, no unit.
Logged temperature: 16
